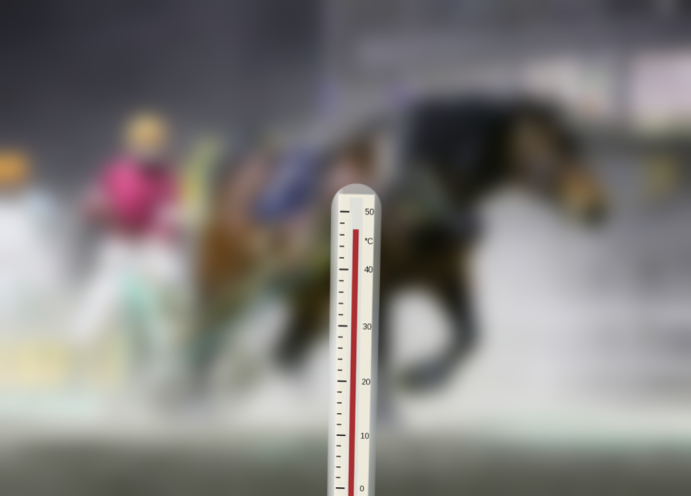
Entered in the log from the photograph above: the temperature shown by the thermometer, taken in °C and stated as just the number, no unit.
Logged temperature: 47
